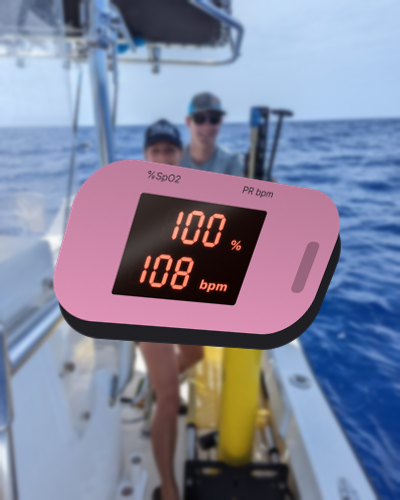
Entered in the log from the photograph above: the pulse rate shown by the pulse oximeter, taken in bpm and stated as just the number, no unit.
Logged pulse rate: 108
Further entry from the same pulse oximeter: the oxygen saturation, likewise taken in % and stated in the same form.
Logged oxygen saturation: 100
